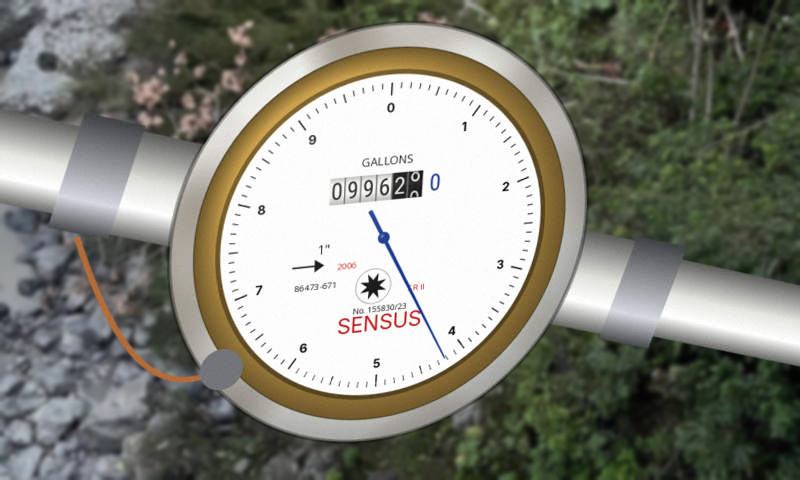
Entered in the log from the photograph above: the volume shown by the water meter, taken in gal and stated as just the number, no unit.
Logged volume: 996284.2
